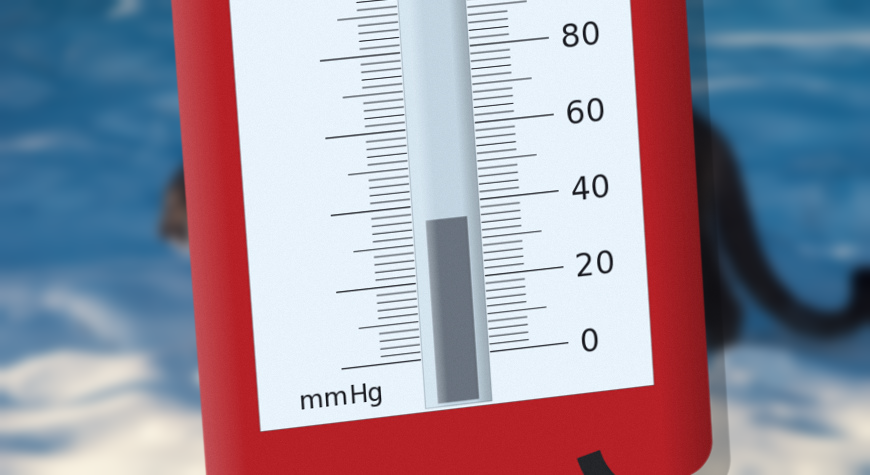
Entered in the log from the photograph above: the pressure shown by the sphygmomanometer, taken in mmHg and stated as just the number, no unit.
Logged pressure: 36
